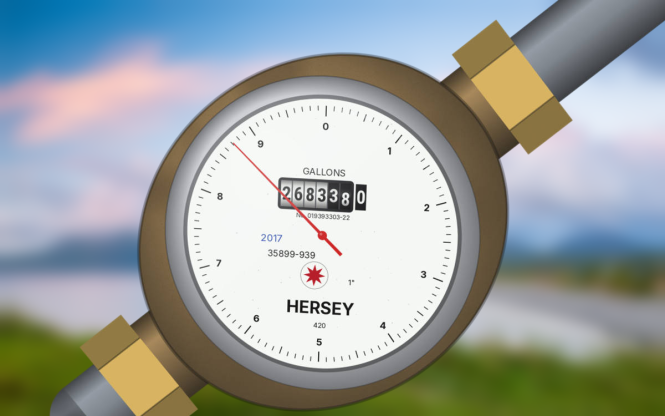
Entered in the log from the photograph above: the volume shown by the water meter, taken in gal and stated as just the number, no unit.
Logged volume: 2683378.7
